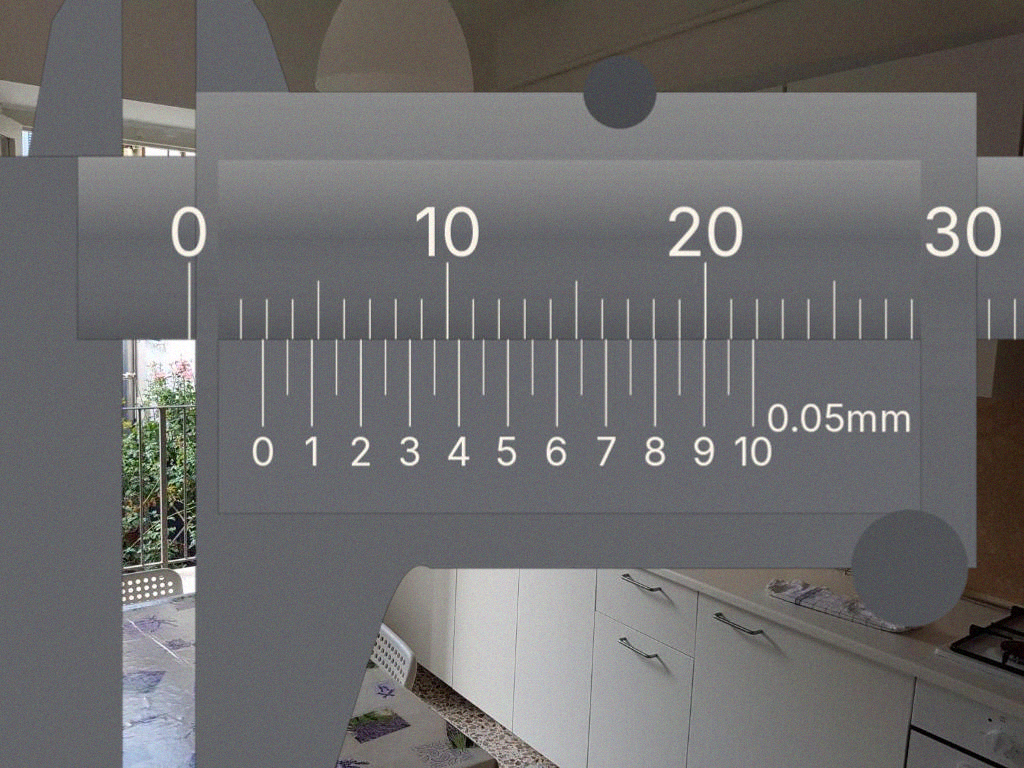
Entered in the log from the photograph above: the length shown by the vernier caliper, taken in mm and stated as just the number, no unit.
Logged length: 2.85
